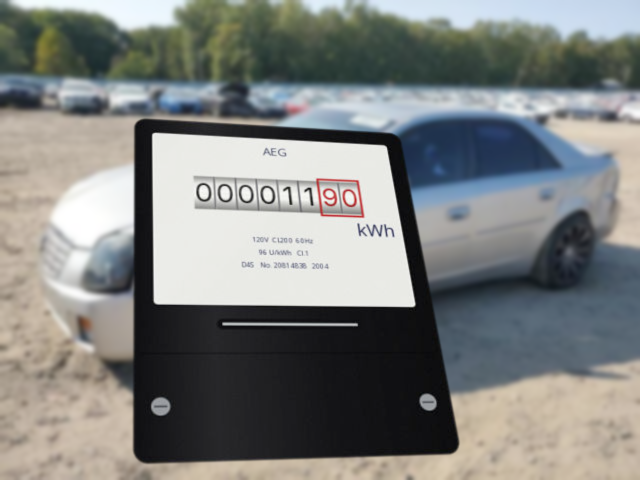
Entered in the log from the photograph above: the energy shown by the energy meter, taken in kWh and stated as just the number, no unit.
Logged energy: 11.90
